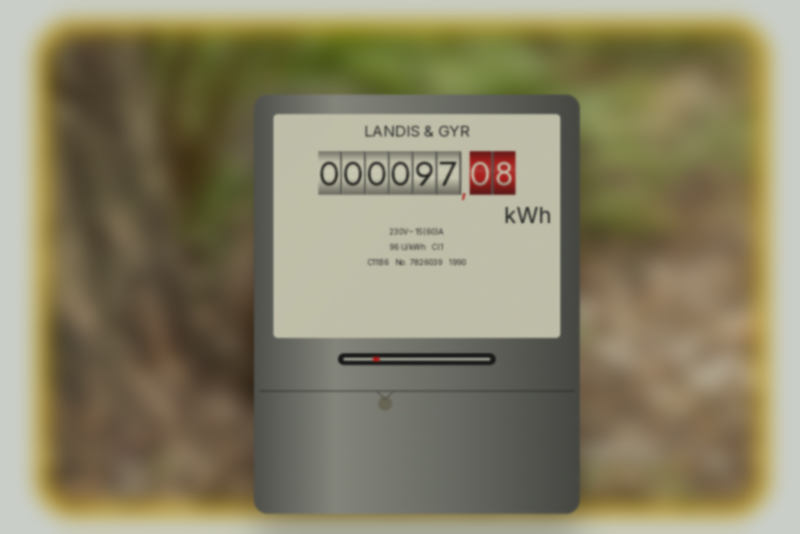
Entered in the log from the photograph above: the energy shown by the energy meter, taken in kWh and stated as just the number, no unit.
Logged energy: 97.08
